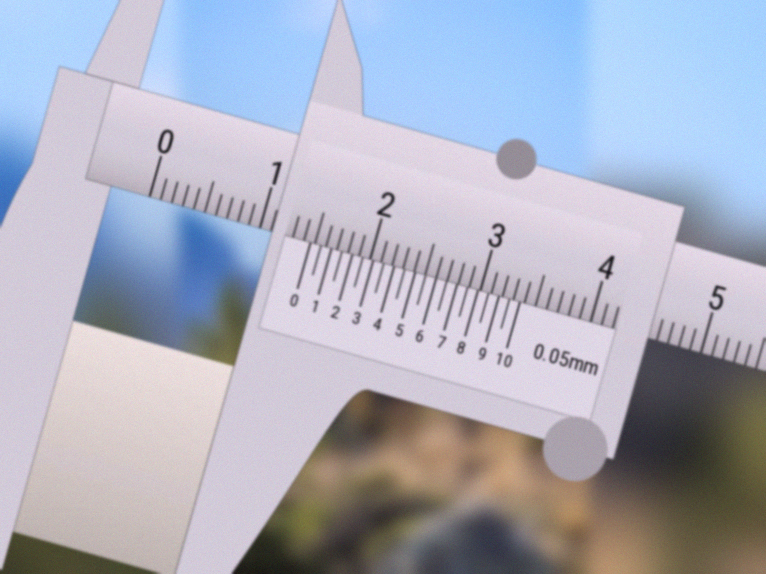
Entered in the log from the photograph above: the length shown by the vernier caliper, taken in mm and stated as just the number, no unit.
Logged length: 14.6
